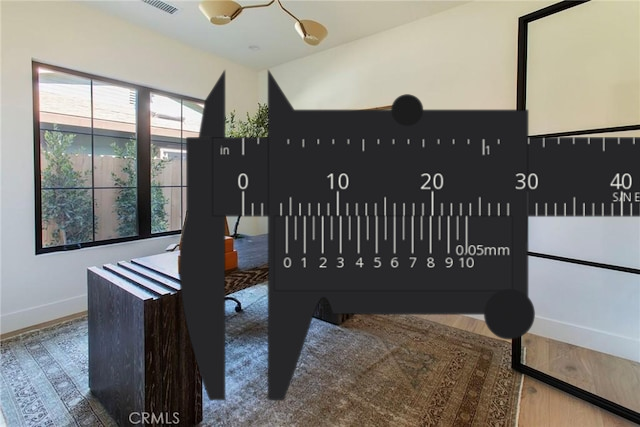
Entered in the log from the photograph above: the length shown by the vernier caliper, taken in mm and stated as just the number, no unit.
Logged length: 4.6
